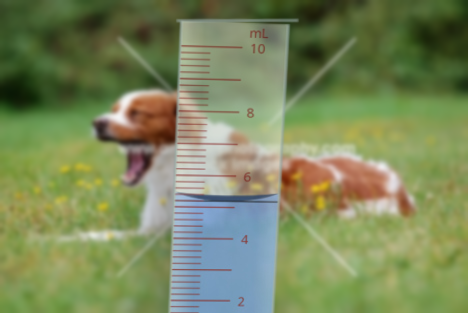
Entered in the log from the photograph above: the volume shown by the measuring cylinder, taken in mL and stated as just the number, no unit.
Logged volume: 5.2
